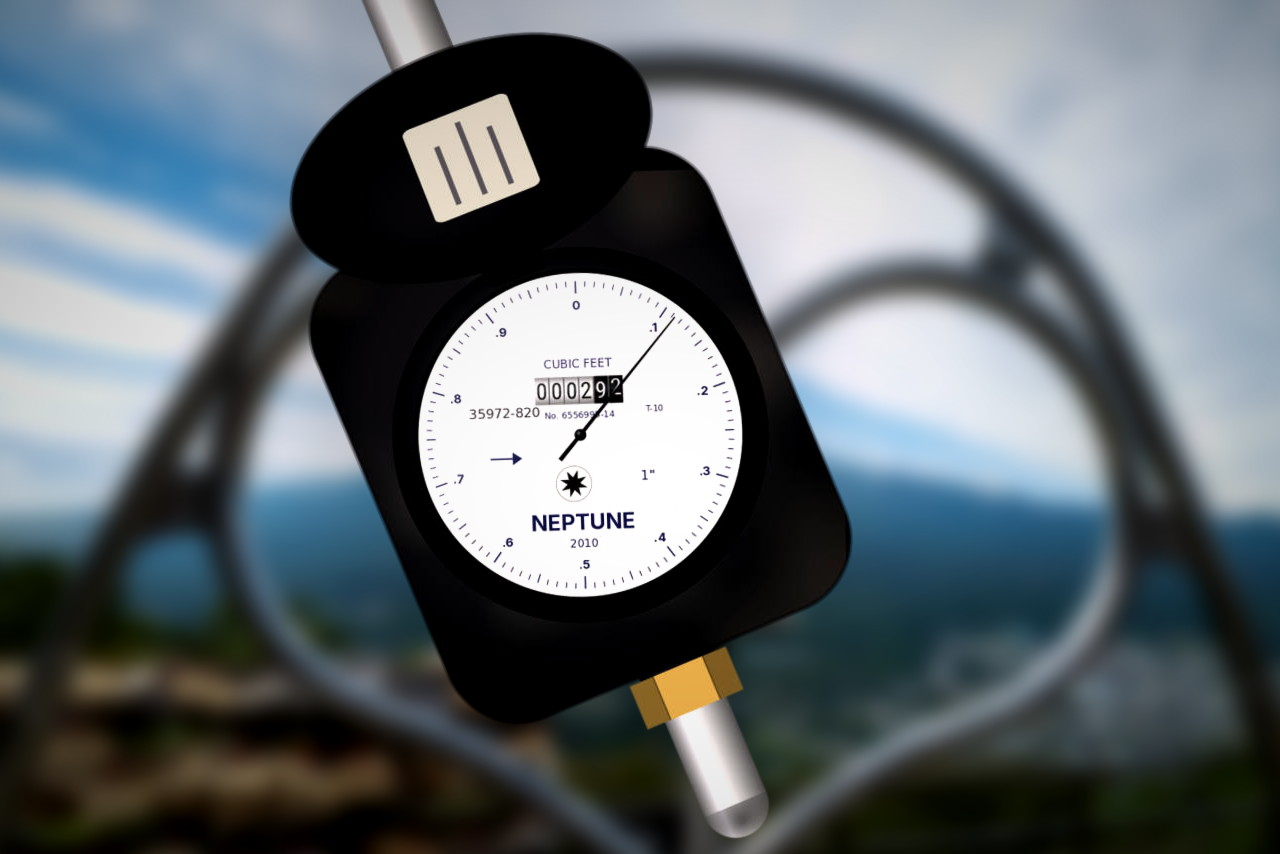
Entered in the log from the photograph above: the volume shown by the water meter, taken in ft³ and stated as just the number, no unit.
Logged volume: 292.11
